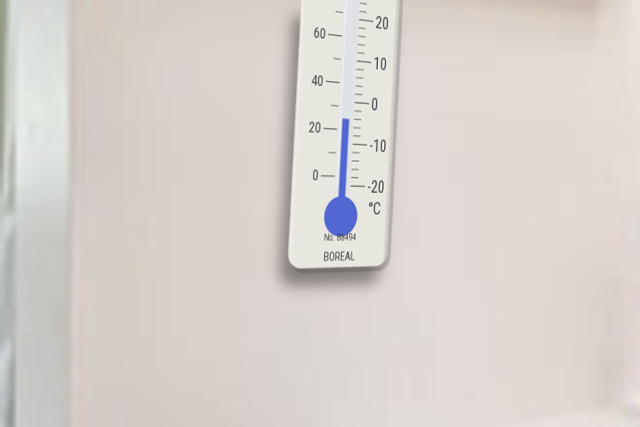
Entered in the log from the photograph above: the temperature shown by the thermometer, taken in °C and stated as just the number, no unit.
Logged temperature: -4
